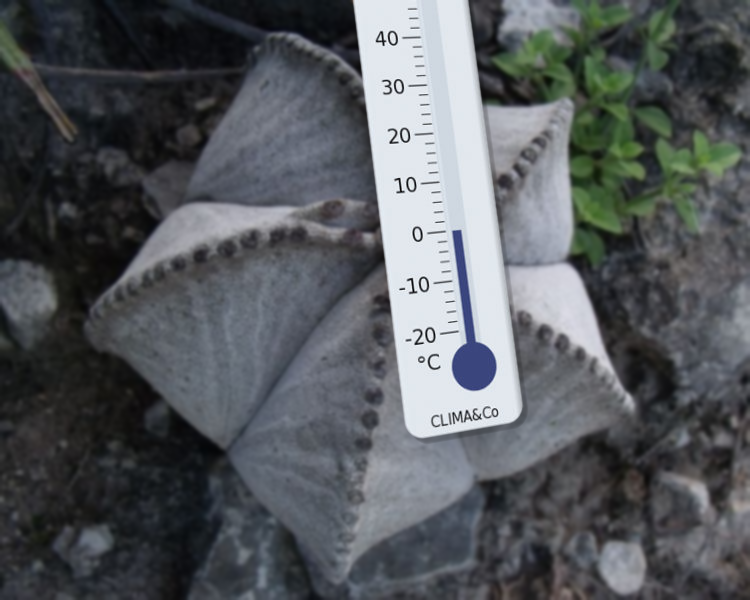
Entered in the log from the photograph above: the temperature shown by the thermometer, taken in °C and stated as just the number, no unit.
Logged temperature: 0
